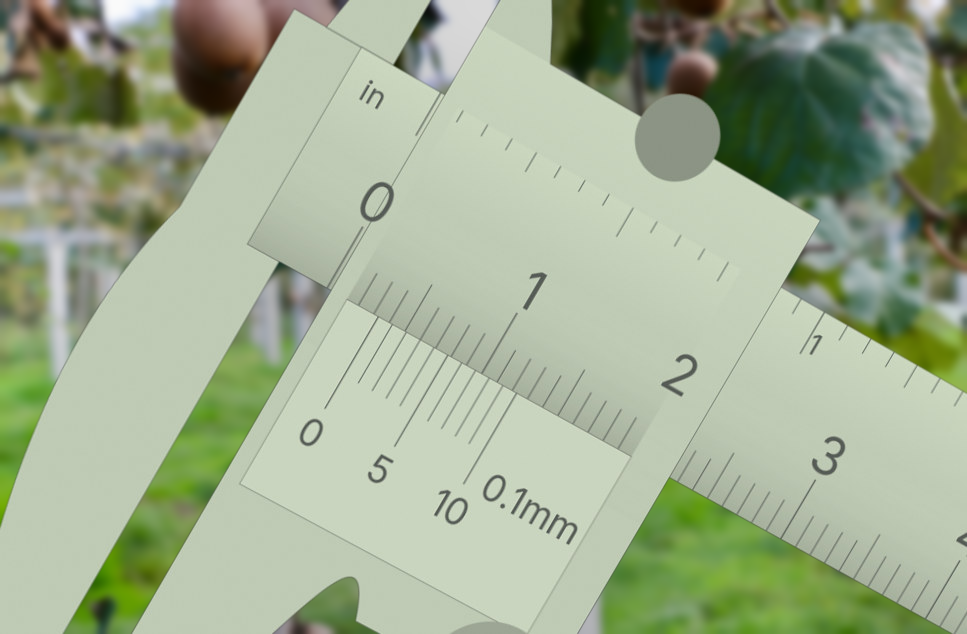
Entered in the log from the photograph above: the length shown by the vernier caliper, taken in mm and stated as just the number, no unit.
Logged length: 3.3
